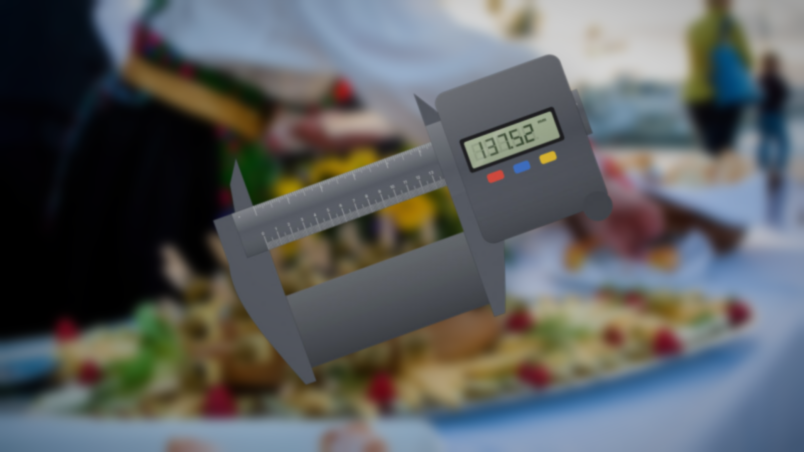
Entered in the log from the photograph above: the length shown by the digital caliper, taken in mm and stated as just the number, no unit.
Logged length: 137.52
